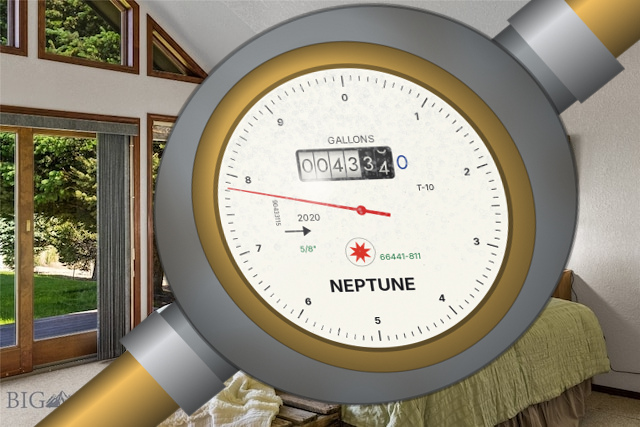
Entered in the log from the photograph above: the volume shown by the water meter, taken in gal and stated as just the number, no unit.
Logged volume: 43337.8
